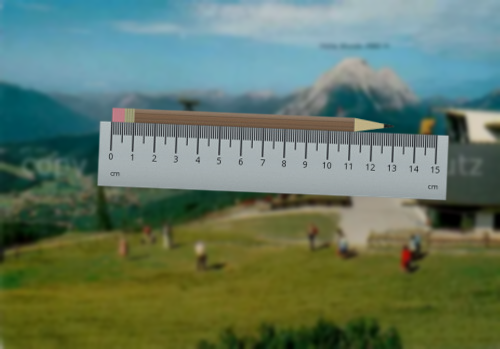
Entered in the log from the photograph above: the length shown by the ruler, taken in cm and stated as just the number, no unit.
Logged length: 13
